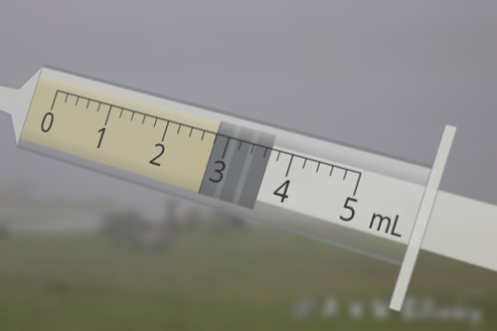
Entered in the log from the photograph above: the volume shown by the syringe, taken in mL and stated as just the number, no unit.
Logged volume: 2.8
